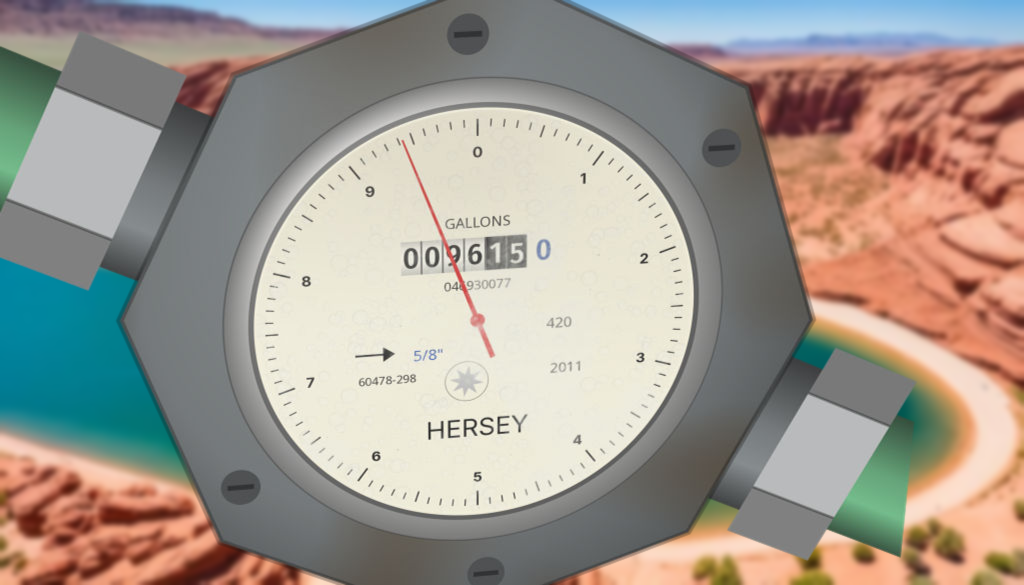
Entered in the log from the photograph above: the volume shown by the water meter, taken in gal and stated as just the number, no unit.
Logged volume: 96149.4
